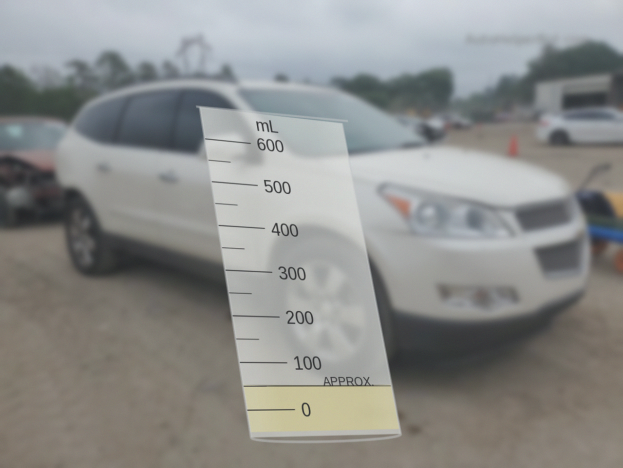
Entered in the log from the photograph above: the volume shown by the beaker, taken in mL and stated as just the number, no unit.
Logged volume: 50
